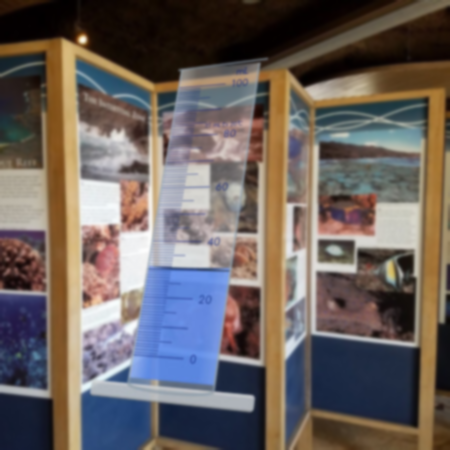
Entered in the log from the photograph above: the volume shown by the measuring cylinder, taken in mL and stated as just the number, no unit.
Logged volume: 30
